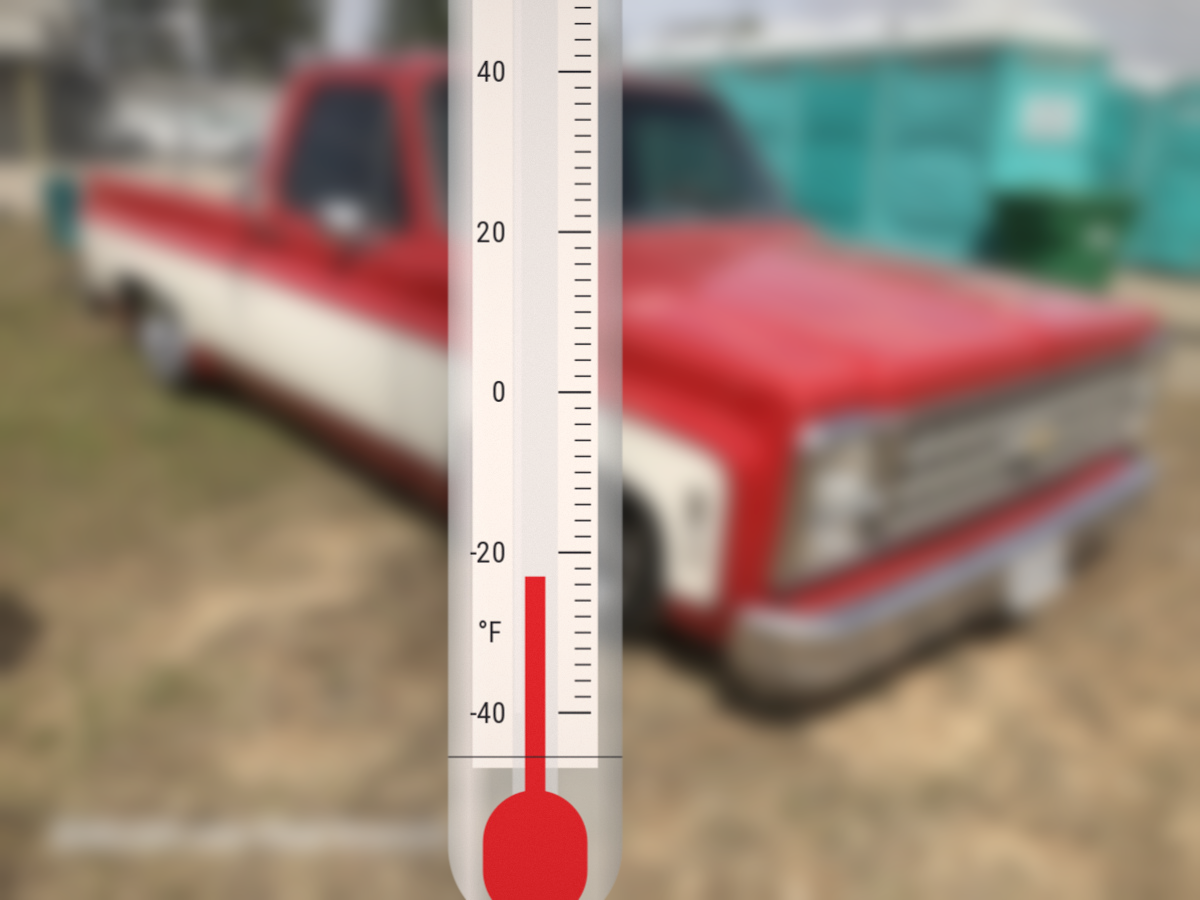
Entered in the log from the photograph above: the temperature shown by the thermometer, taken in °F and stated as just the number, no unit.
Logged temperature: -23
